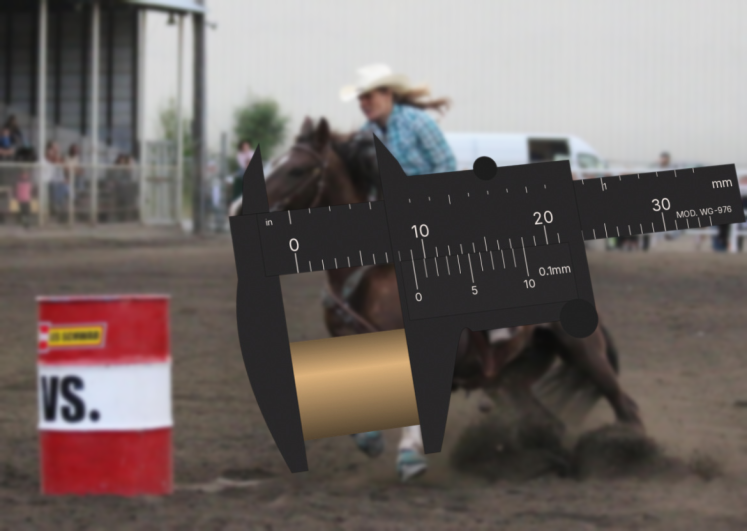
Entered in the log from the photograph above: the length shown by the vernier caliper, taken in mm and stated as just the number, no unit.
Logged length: 9.0
